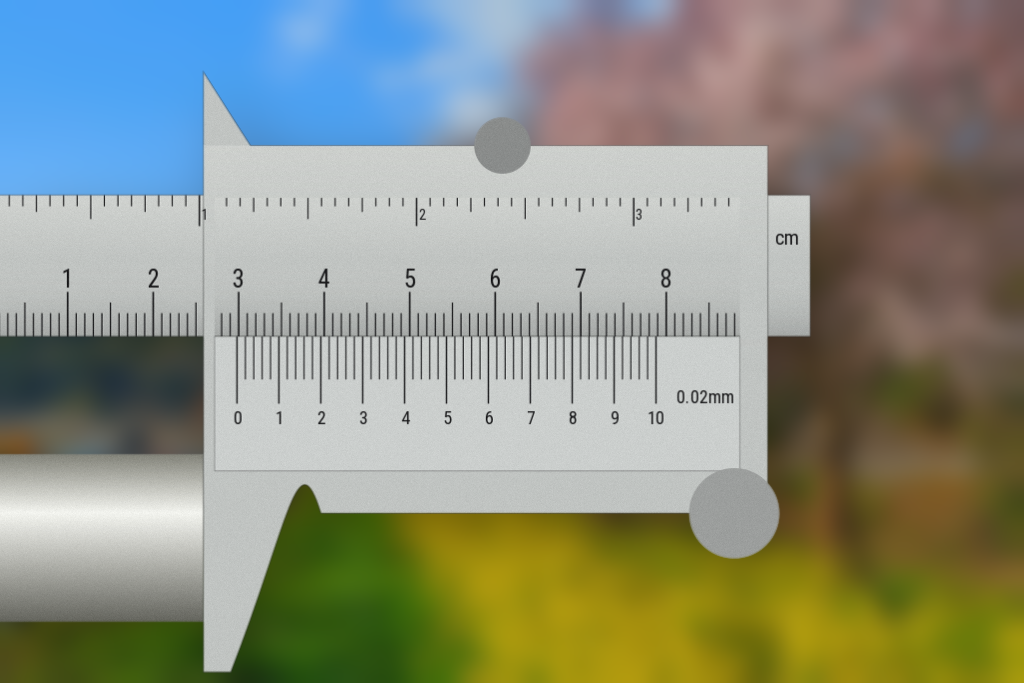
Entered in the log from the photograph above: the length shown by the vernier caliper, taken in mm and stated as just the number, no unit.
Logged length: 29.8
